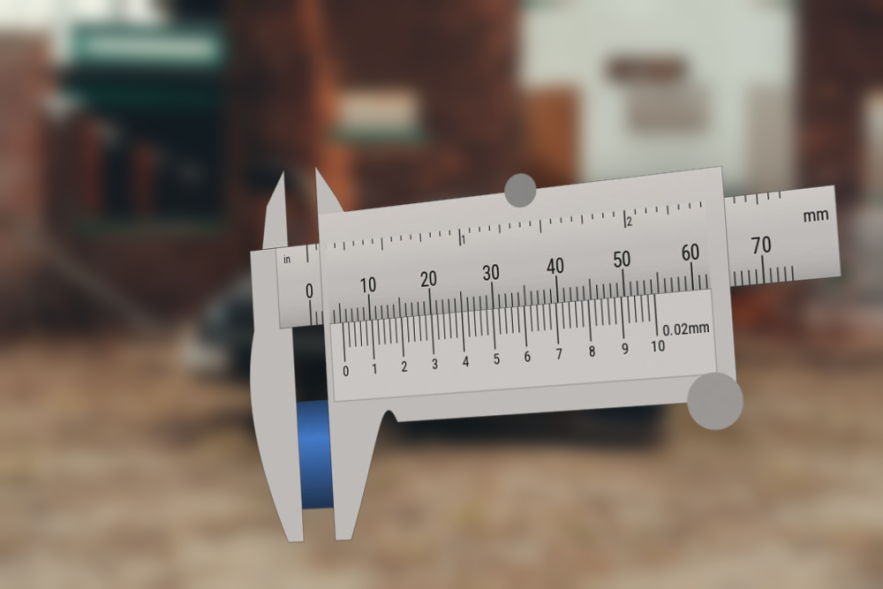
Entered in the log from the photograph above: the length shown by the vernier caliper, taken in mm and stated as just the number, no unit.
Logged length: 5.4
